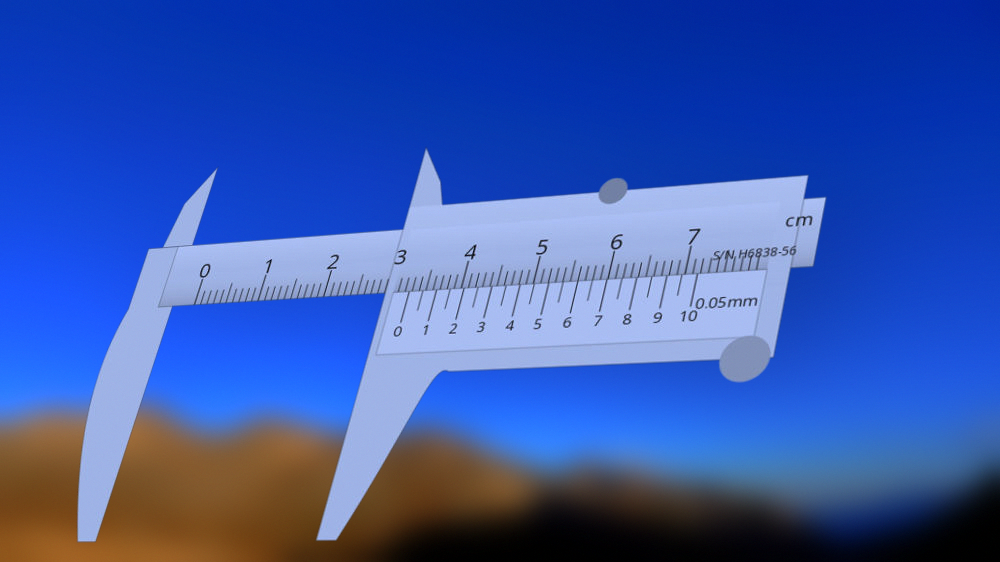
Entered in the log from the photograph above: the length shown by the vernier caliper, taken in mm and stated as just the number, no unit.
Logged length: 32.6
